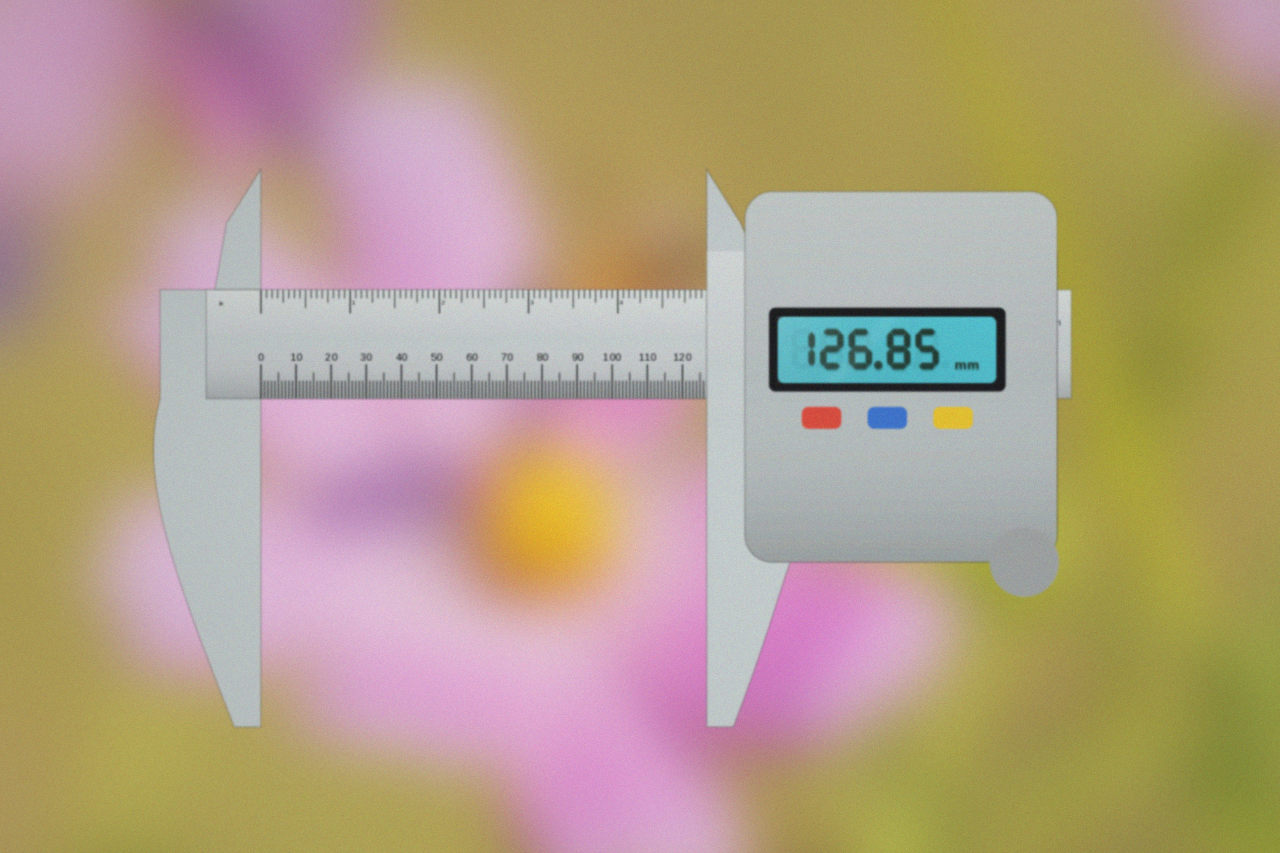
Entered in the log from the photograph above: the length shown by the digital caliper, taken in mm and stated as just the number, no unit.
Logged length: 126.85
